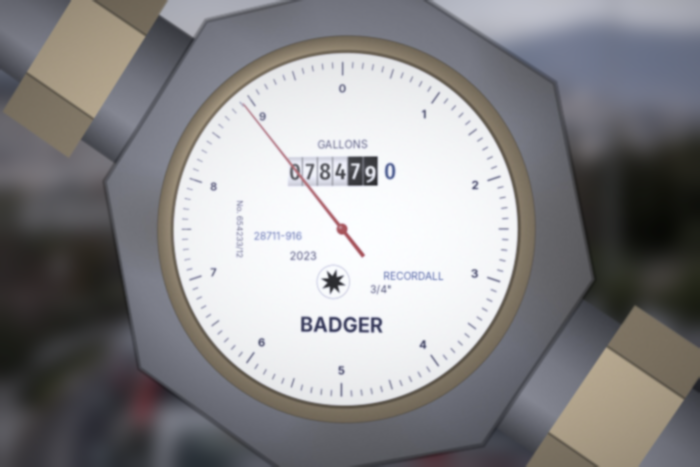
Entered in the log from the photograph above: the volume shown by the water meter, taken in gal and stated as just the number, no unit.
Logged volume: 784788.9
